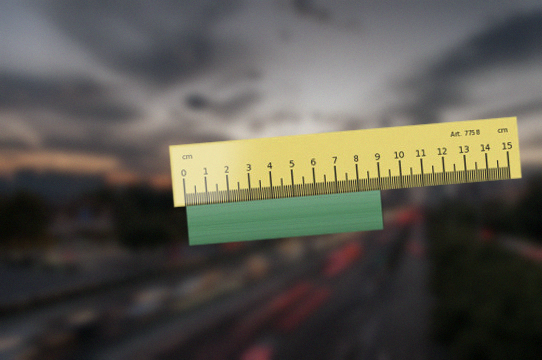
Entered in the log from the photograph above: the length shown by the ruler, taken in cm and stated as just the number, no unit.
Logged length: 9
